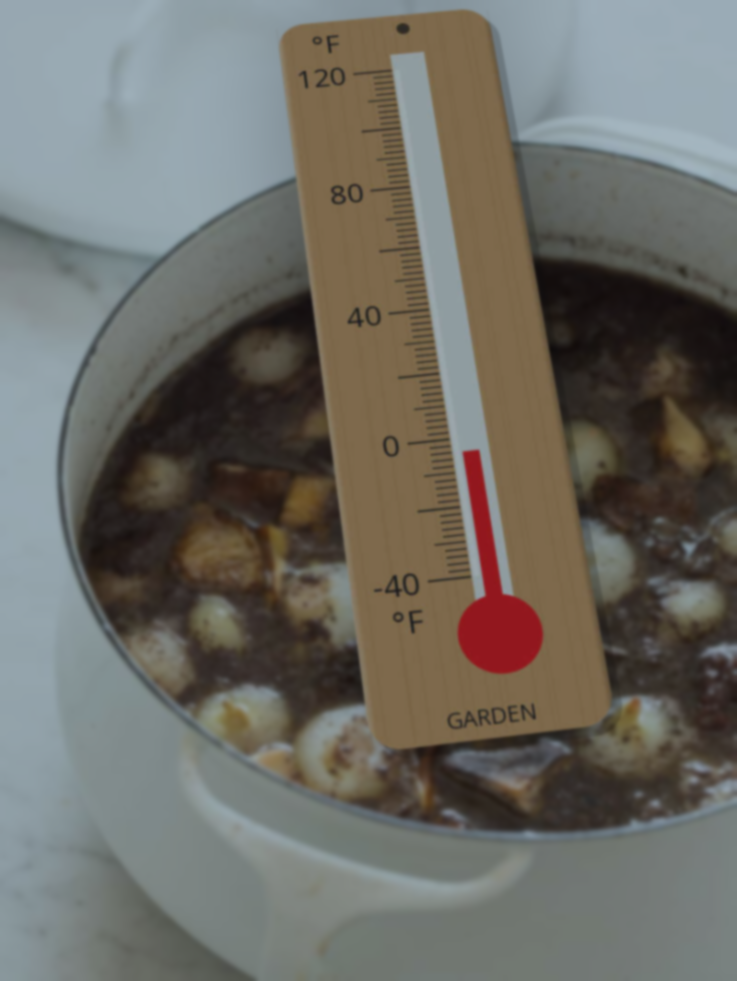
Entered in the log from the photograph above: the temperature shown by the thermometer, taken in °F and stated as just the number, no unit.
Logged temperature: -4
